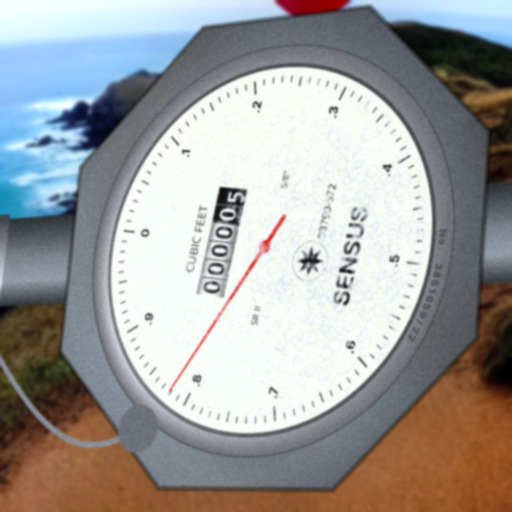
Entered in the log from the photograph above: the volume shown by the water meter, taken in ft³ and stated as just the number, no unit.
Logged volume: 4.82
